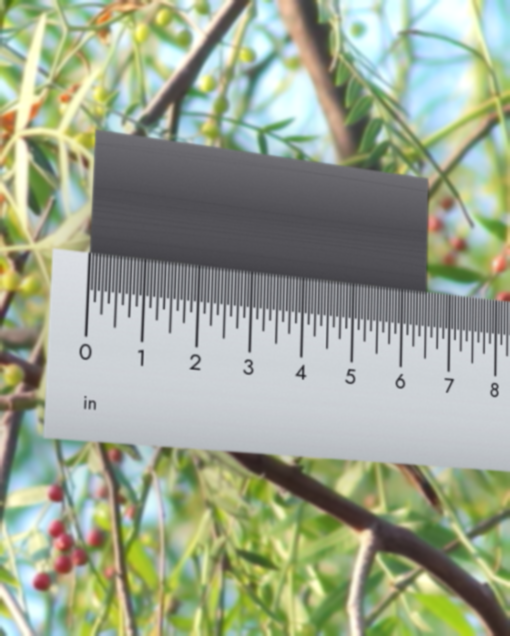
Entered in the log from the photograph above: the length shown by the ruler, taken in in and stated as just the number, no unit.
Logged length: 6.5
